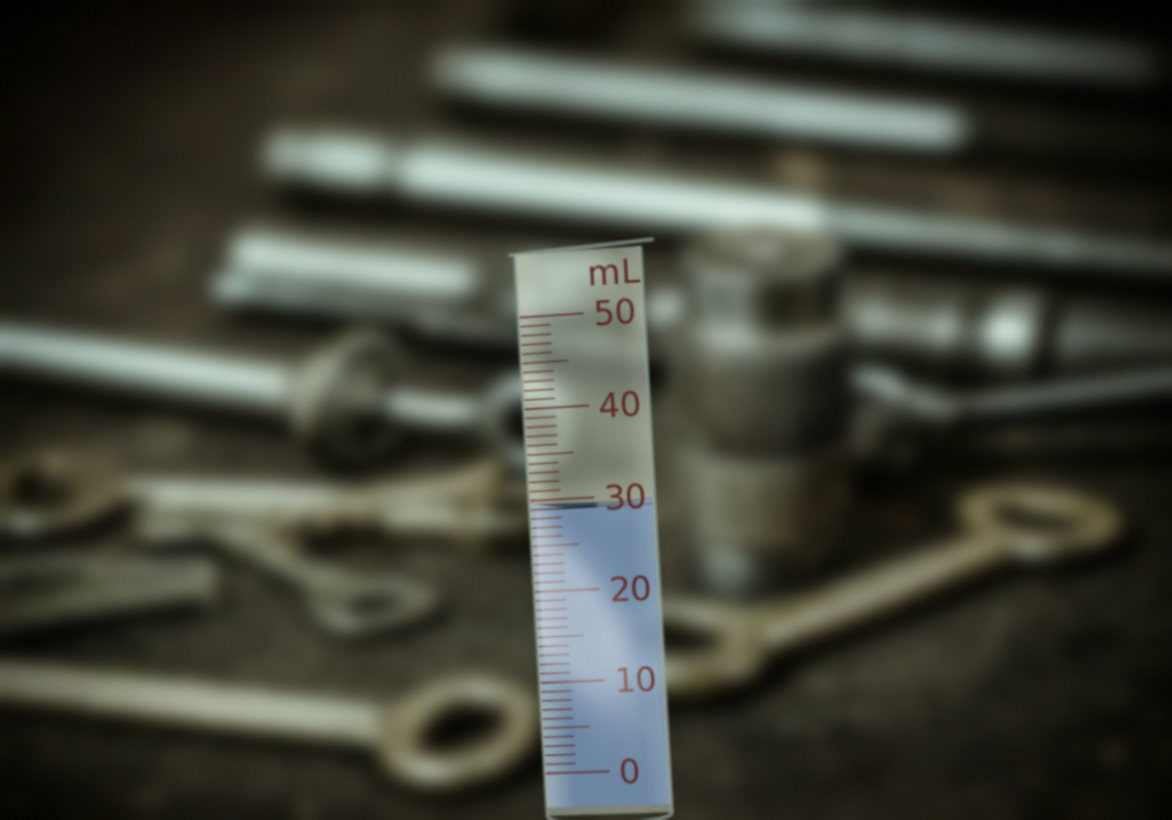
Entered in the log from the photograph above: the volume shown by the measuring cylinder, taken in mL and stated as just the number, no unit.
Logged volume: 29
